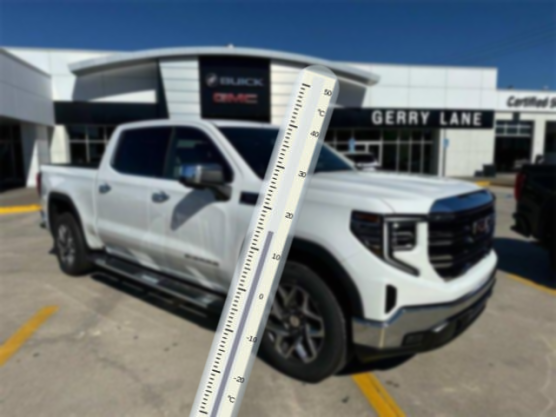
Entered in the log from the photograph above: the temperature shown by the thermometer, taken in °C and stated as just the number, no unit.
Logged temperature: 15
